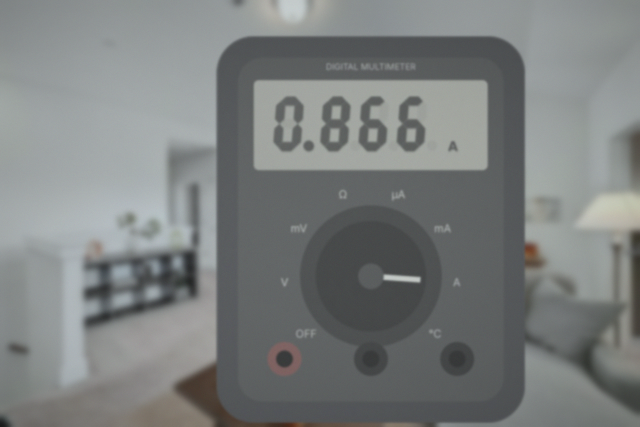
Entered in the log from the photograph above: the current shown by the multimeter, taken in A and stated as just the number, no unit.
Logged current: 0.866
